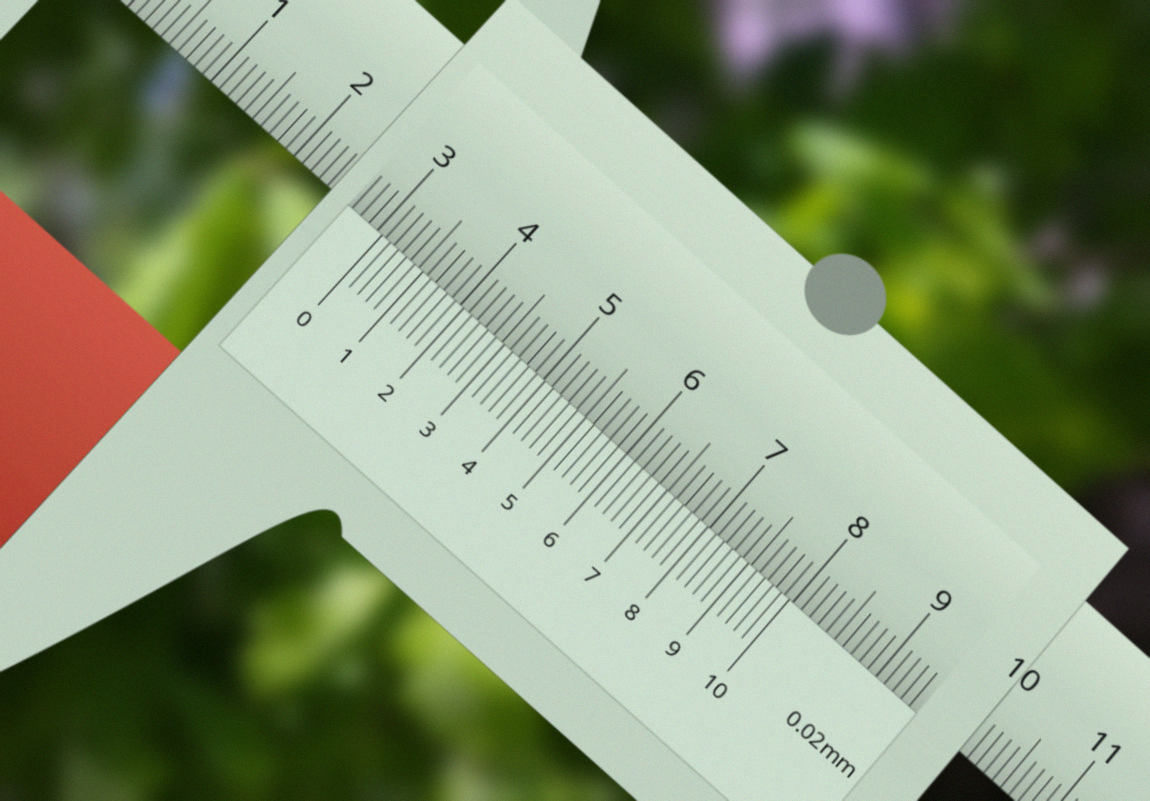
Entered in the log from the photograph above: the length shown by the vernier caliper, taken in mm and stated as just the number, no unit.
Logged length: 30.6
